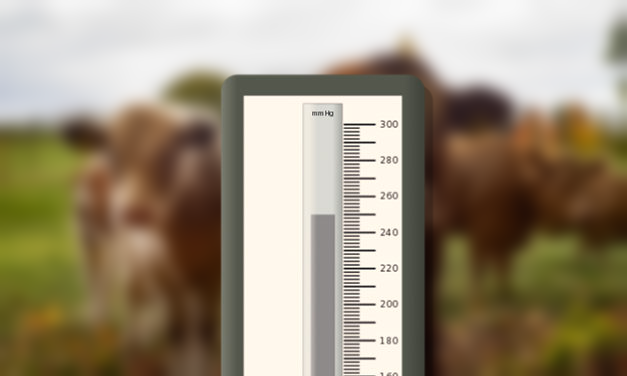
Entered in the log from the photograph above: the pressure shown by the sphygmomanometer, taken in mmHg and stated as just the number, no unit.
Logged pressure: 250
